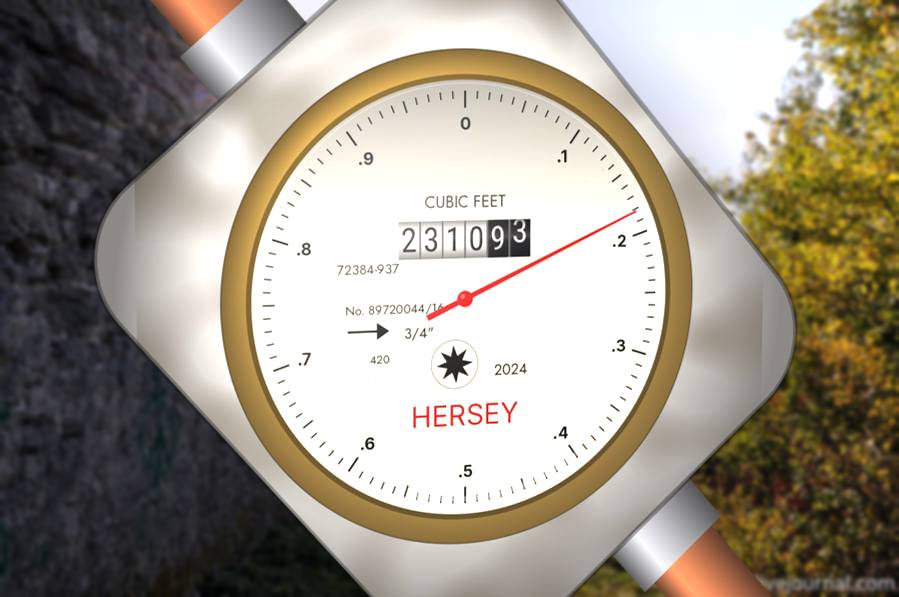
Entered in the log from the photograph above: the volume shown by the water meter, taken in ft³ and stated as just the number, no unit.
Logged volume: 231093.18
